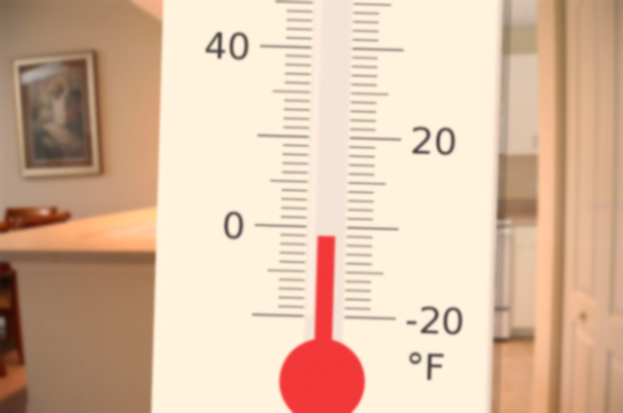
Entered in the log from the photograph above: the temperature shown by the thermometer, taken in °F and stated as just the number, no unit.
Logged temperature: -2
